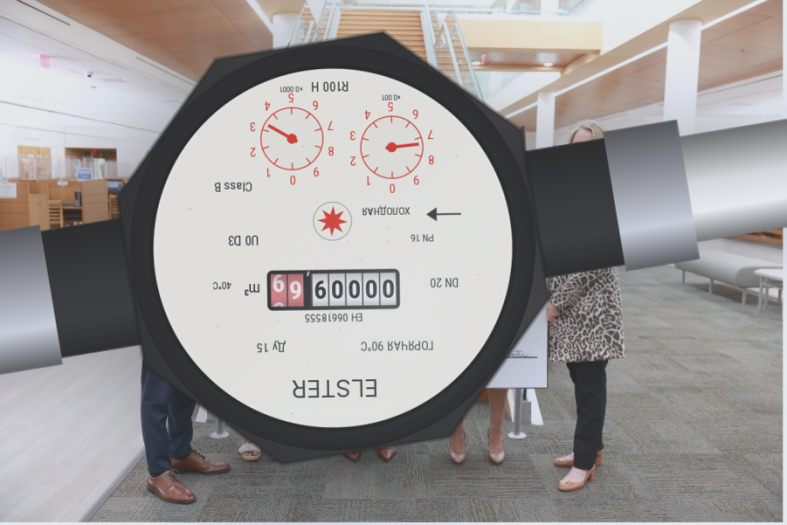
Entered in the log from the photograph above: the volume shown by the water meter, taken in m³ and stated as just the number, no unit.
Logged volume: 9.6873
